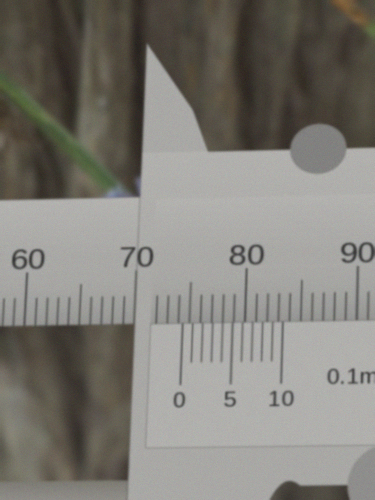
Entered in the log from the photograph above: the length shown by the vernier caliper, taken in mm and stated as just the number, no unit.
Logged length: 74.4
